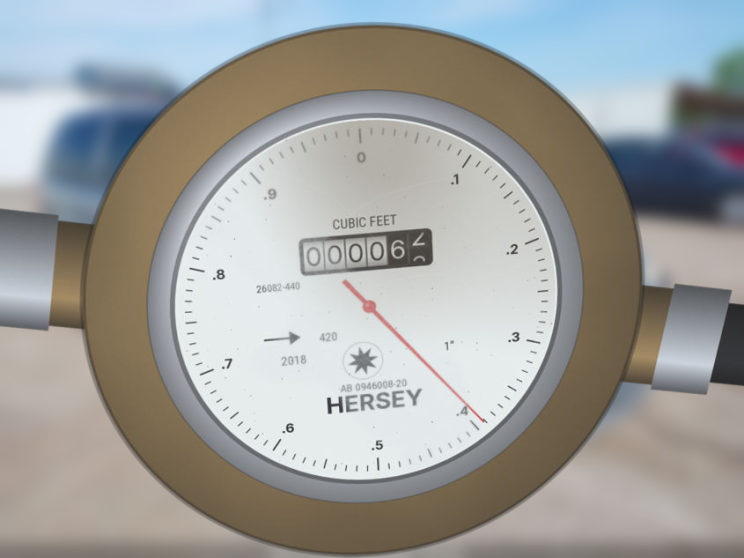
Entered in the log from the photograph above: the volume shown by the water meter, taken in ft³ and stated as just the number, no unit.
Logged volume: 62.39
